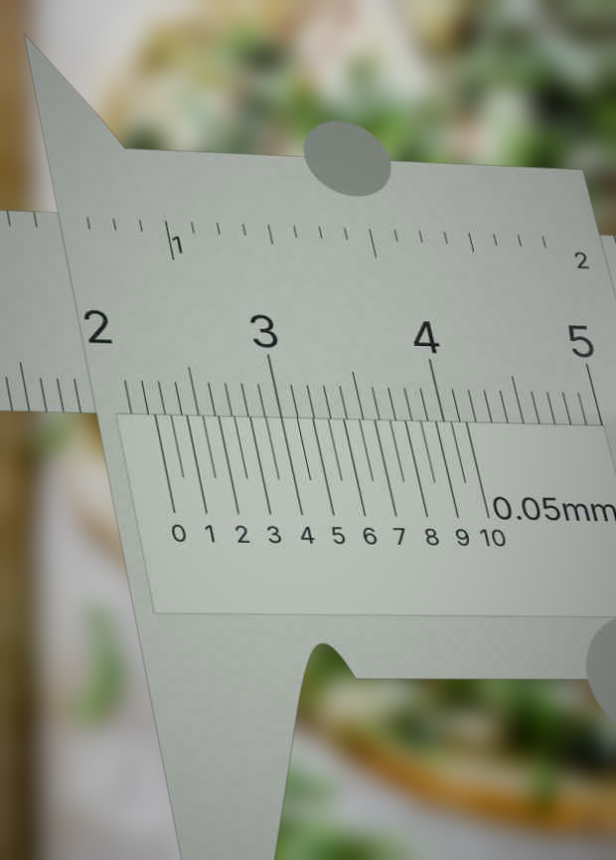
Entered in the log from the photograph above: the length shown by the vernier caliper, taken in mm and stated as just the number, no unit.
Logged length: 22.4
